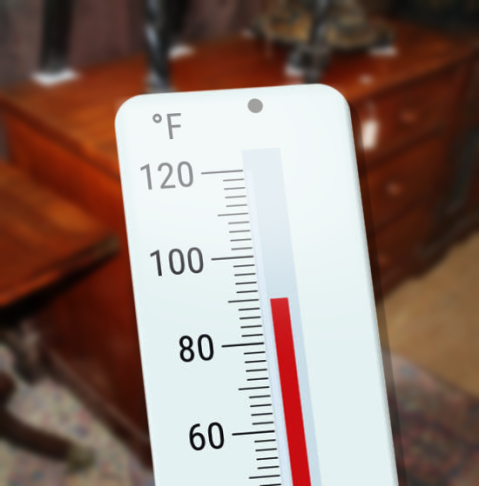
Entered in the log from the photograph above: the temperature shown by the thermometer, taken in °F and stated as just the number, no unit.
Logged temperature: 90
